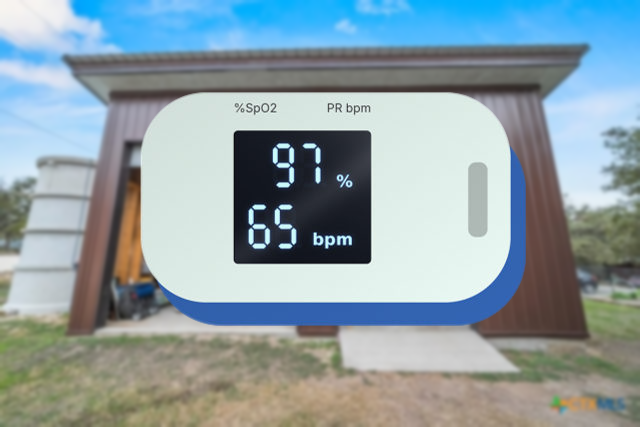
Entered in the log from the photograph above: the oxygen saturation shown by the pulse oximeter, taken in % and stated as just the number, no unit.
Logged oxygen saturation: 97
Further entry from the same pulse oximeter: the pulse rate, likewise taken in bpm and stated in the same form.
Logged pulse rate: 65
